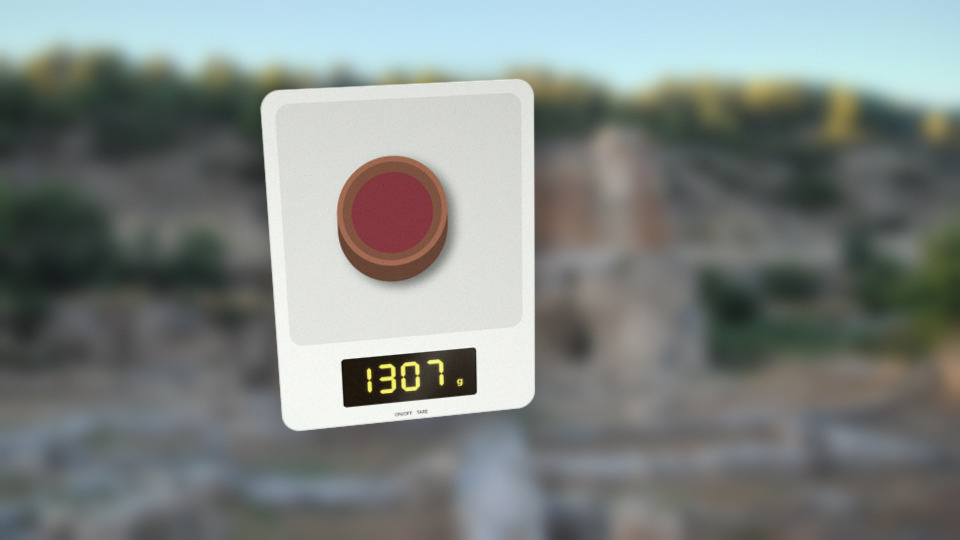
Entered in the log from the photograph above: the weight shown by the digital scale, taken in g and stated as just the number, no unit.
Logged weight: 1307
